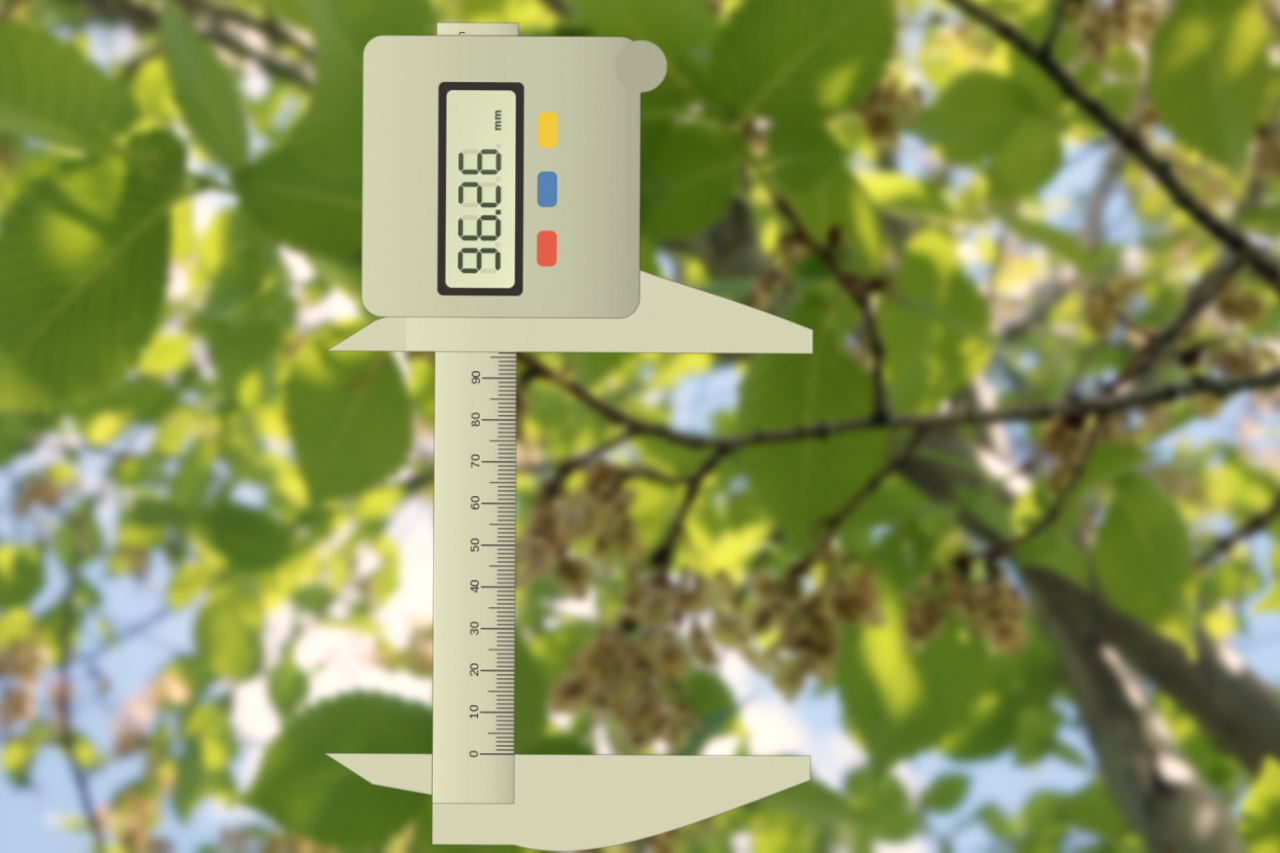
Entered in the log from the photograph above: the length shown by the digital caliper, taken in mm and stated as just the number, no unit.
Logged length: 96.26
